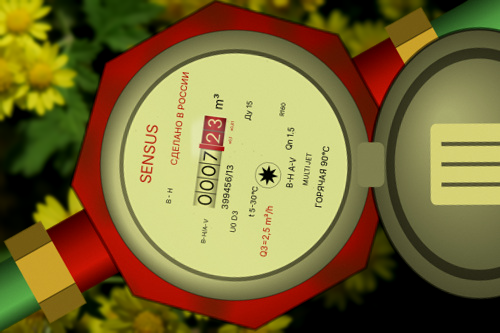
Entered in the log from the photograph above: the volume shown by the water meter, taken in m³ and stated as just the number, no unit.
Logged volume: 7.23
